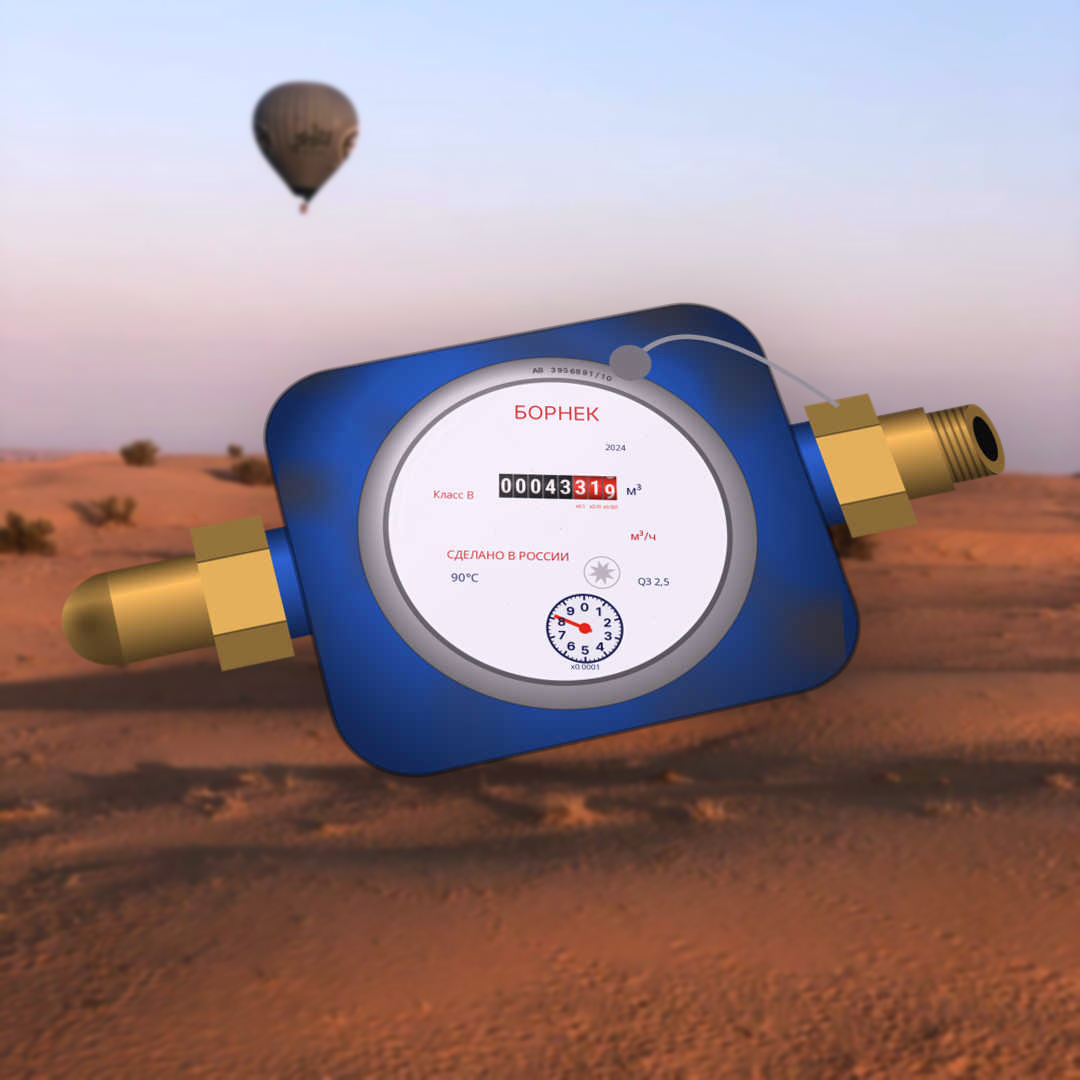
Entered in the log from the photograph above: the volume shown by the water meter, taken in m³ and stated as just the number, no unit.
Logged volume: 43.3188
